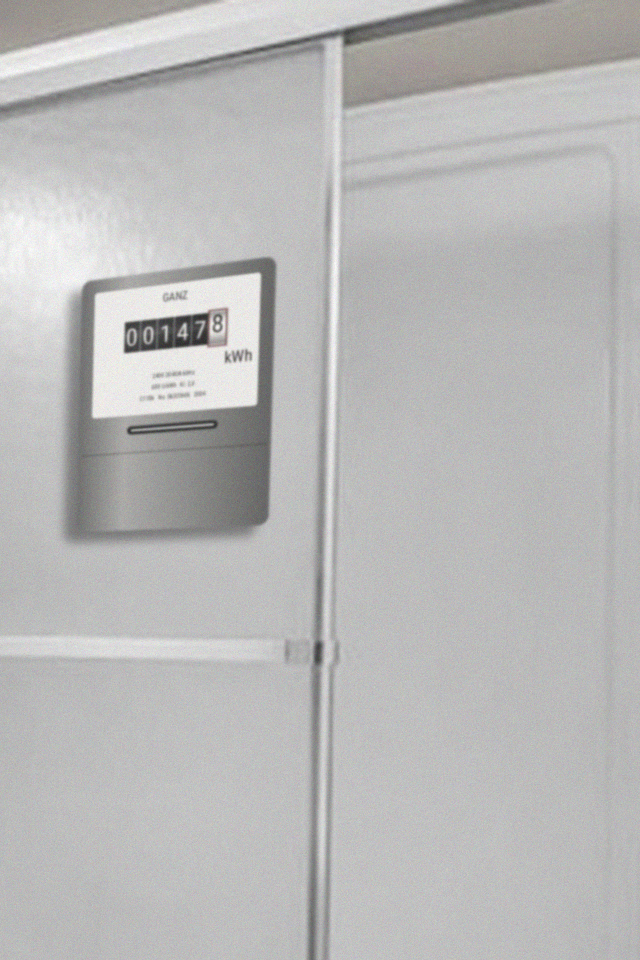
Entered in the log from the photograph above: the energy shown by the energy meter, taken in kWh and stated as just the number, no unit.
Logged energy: 147.8
